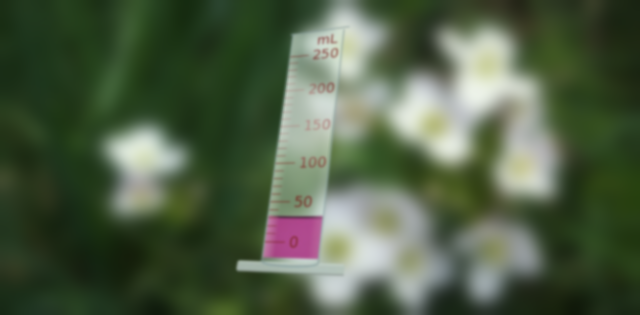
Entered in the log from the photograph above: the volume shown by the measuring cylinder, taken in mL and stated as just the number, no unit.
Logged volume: 30
